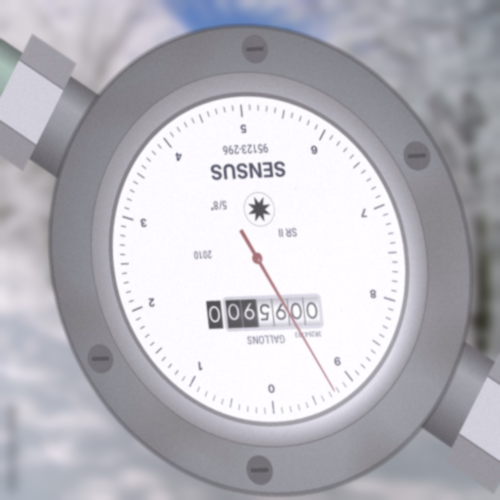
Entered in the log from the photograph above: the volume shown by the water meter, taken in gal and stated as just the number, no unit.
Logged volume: 95899.2
